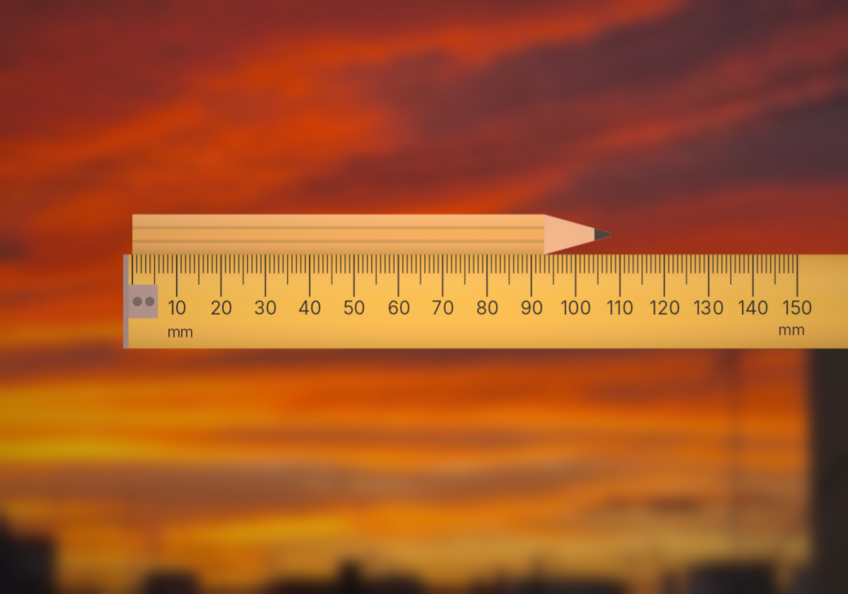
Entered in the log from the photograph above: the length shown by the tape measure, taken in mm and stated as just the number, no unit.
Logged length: 108
